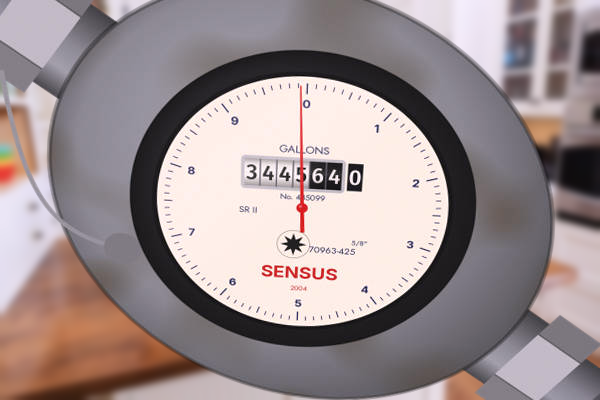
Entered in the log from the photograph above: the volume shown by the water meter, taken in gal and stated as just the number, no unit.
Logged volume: 3445639.9
